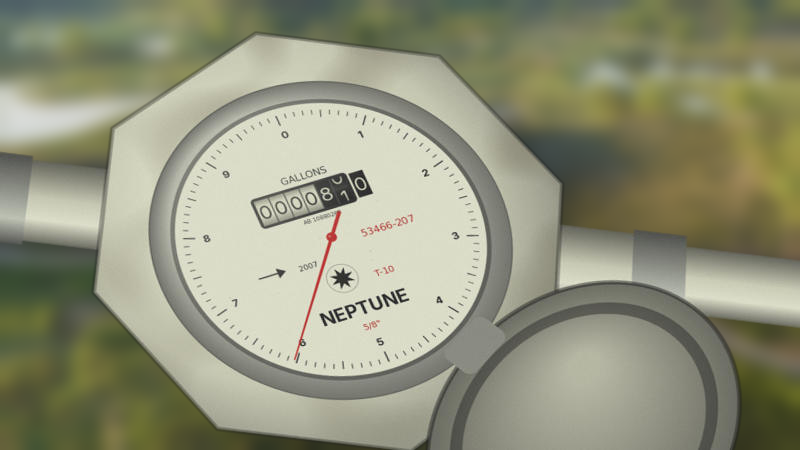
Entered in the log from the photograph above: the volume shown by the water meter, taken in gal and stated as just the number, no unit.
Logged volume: 806.0
